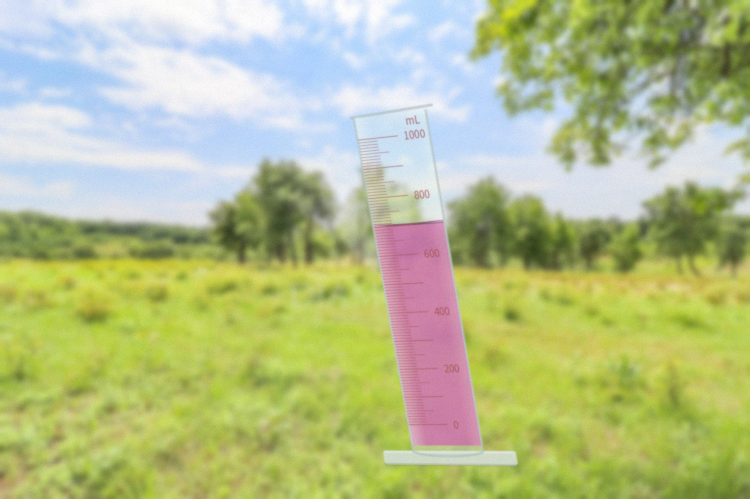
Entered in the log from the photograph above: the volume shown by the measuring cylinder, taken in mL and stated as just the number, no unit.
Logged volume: 700
